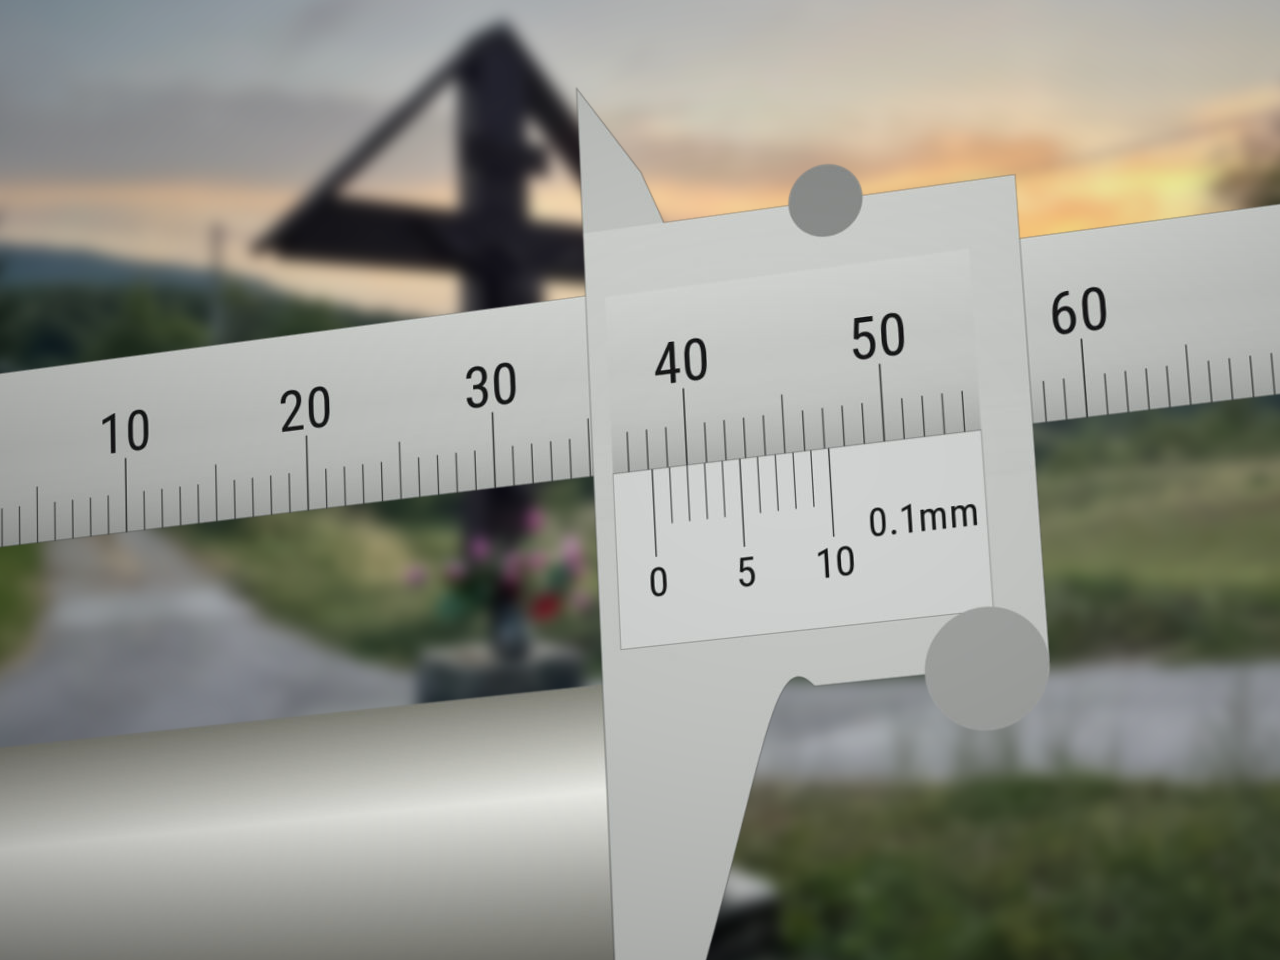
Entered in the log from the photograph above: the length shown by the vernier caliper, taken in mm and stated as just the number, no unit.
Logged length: 38.2
